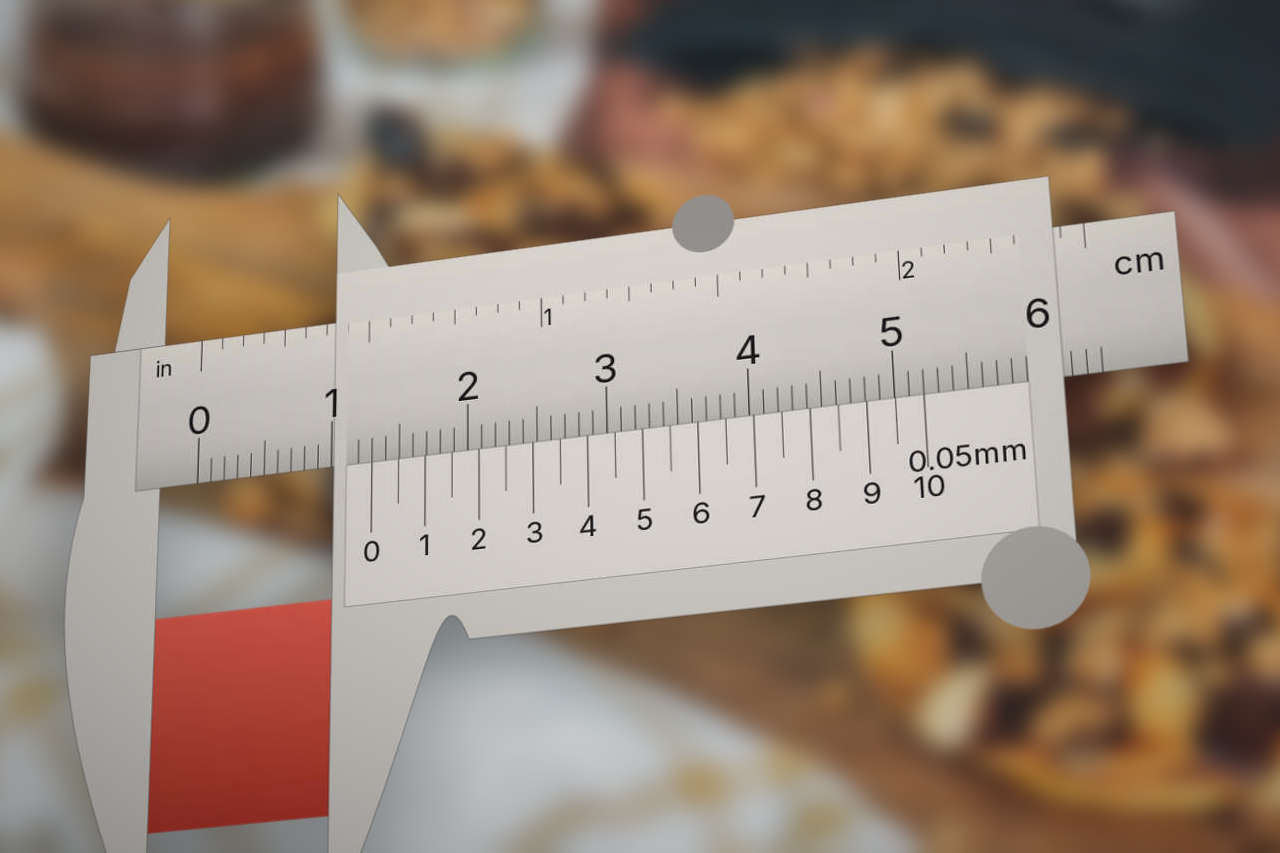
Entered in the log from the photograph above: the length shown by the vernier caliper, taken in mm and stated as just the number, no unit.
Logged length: 13.0
